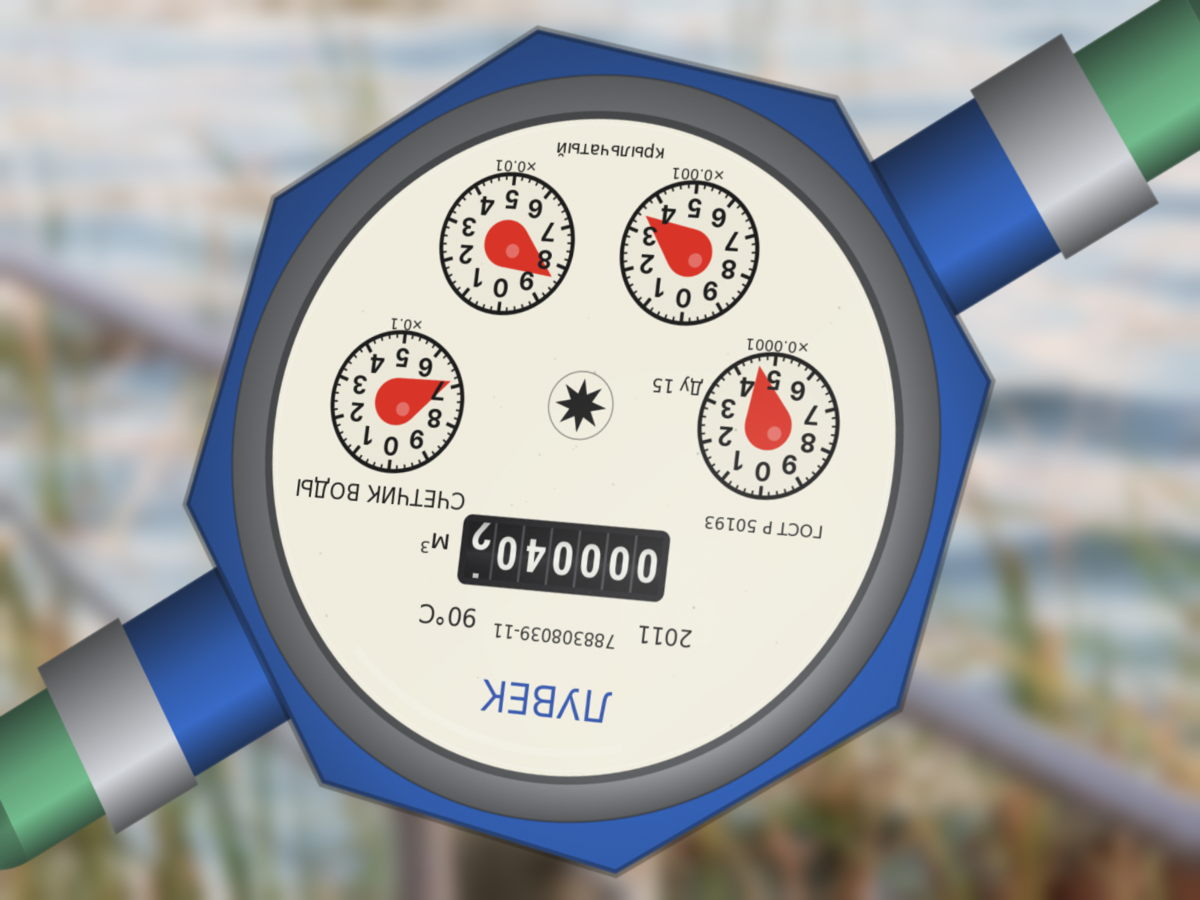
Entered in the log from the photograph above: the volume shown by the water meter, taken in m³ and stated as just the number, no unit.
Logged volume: 401.6834
